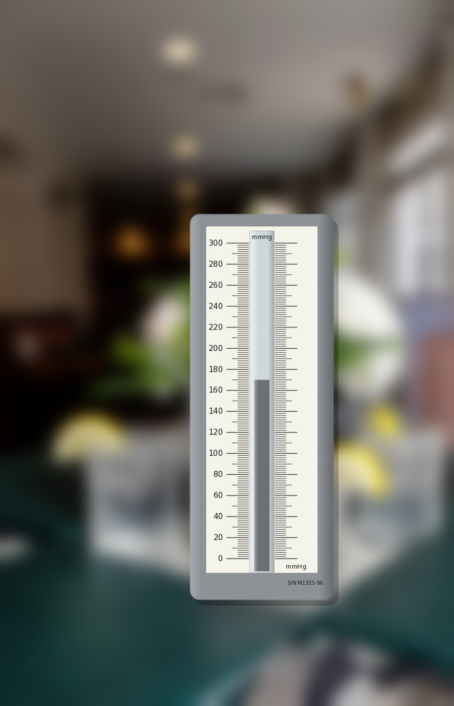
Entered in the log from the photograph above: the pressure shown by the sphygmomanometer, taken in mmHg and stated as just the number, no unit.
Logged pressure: 170
